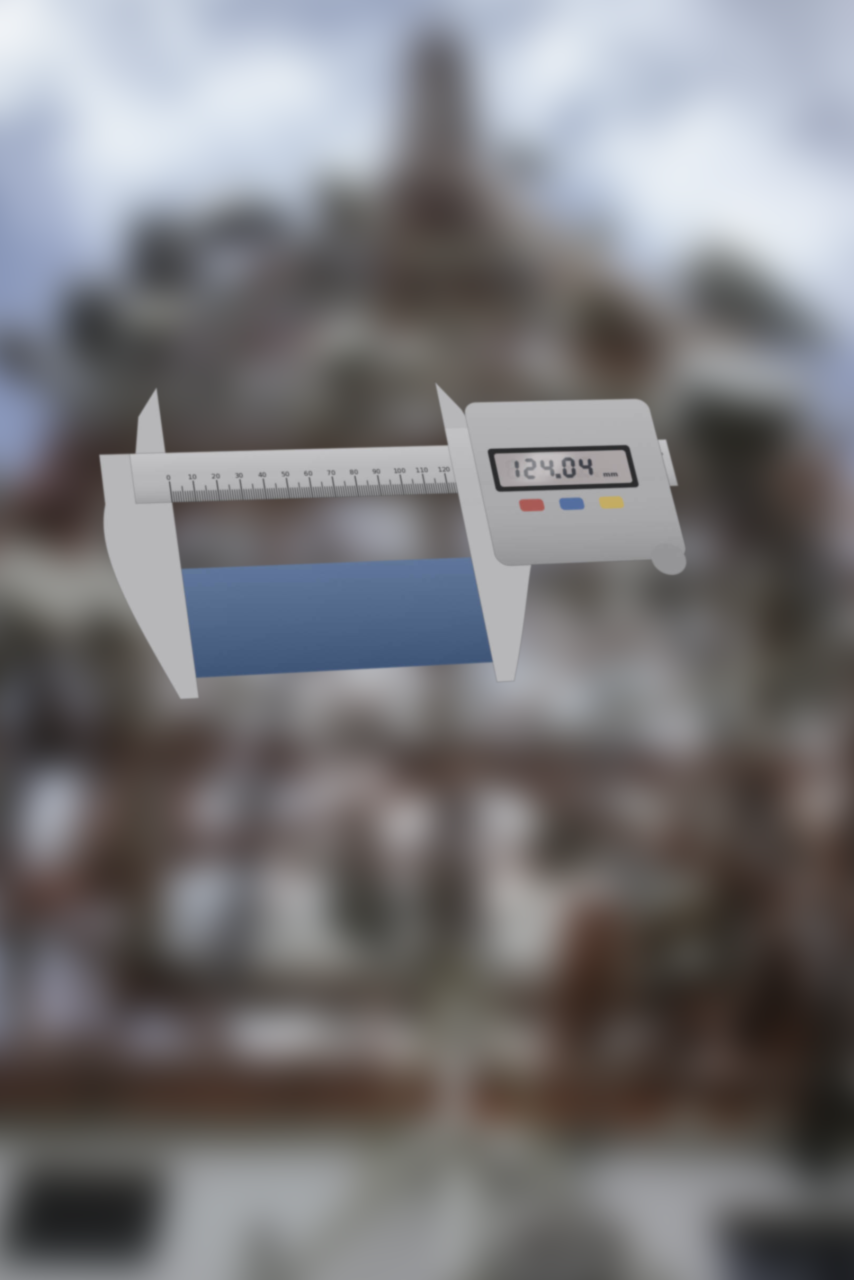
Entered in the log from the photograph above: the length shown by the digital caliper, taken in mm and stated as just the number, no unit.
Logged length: 124.04
